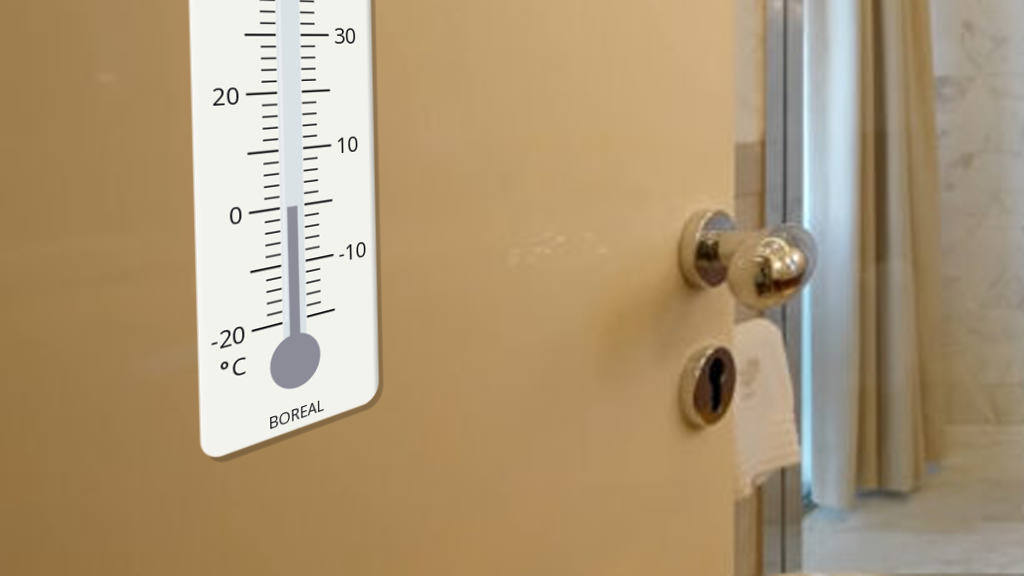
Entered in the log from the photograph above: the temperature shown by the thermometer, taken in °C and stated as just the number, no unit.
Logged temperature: 0
